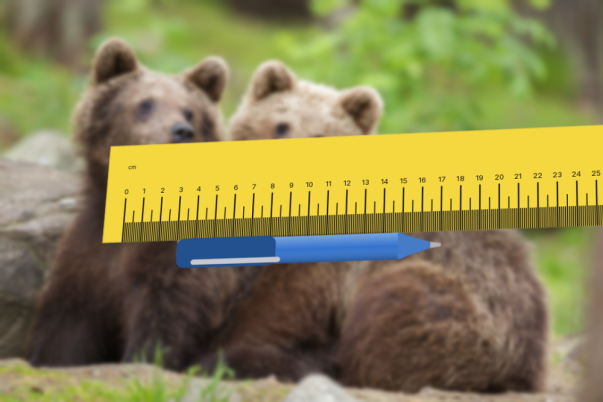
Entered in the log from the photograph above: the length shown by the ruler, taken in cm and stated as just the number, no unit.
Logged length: 14
